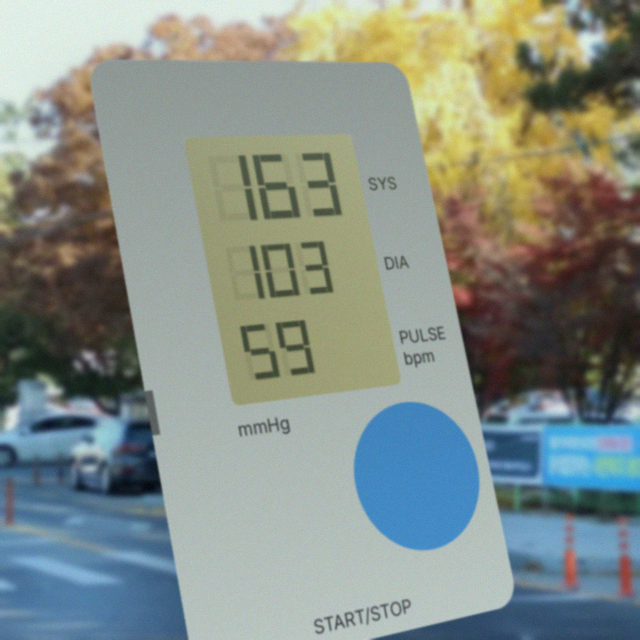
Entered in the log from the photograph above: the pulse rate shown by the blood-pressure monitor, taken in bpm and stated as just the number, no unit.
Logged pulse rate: 59
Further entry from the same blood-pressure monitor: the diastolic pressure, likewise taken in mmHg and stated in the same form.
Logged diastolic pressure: 103
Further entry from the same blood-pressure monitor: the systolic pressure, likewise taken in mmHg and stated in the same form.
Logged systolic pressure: 163
